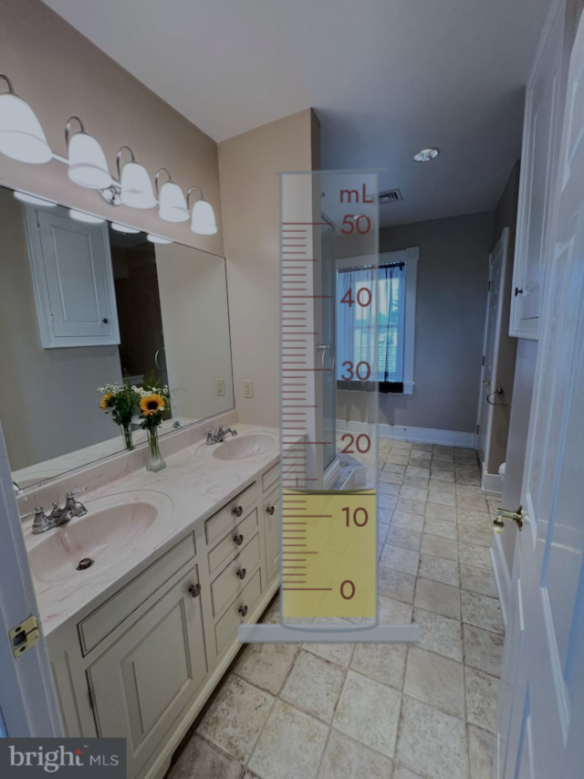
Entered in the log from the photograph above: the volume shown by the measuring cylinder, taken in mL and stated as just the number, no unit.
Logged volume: 13
